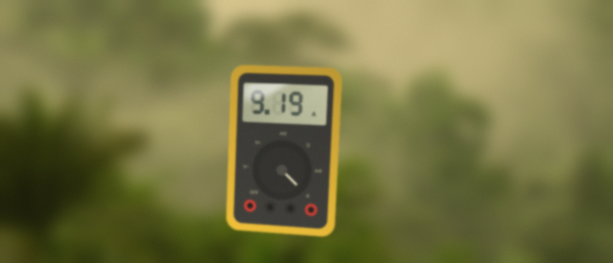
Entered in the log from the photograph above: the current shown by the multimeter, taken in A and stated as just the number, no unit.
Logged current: 9.19
